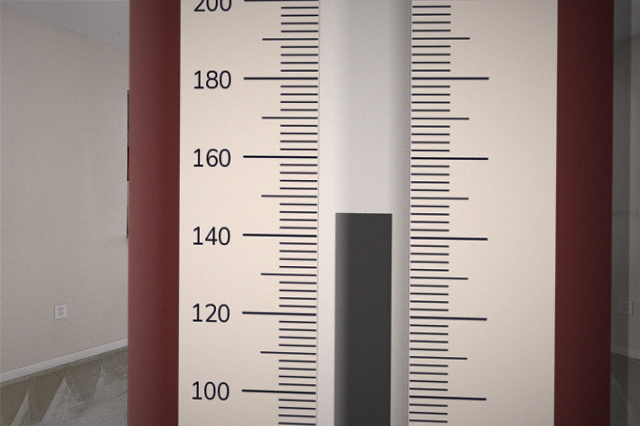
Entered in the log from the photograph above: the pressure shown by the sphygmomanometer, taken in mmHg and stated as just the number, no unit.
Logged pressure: 146
